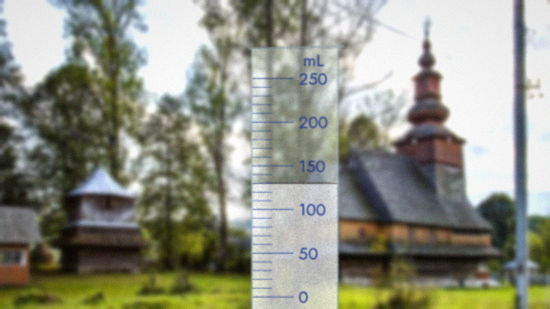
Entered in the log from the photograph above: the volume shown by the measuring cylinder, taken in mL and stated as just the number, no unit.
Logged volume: 130
